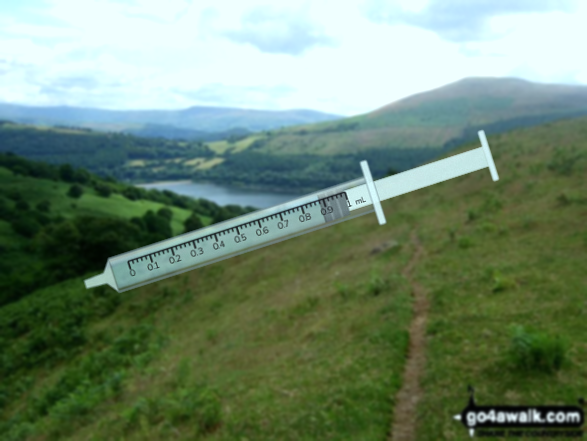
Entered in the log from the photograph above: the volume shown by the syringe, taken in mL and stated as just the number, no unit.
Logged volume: 0.88
